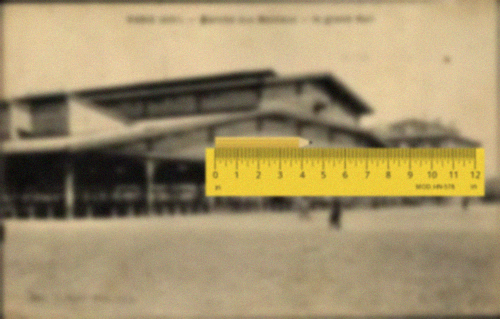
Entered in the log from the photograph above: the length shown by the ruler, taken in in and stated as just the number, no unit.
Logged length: 4.5
